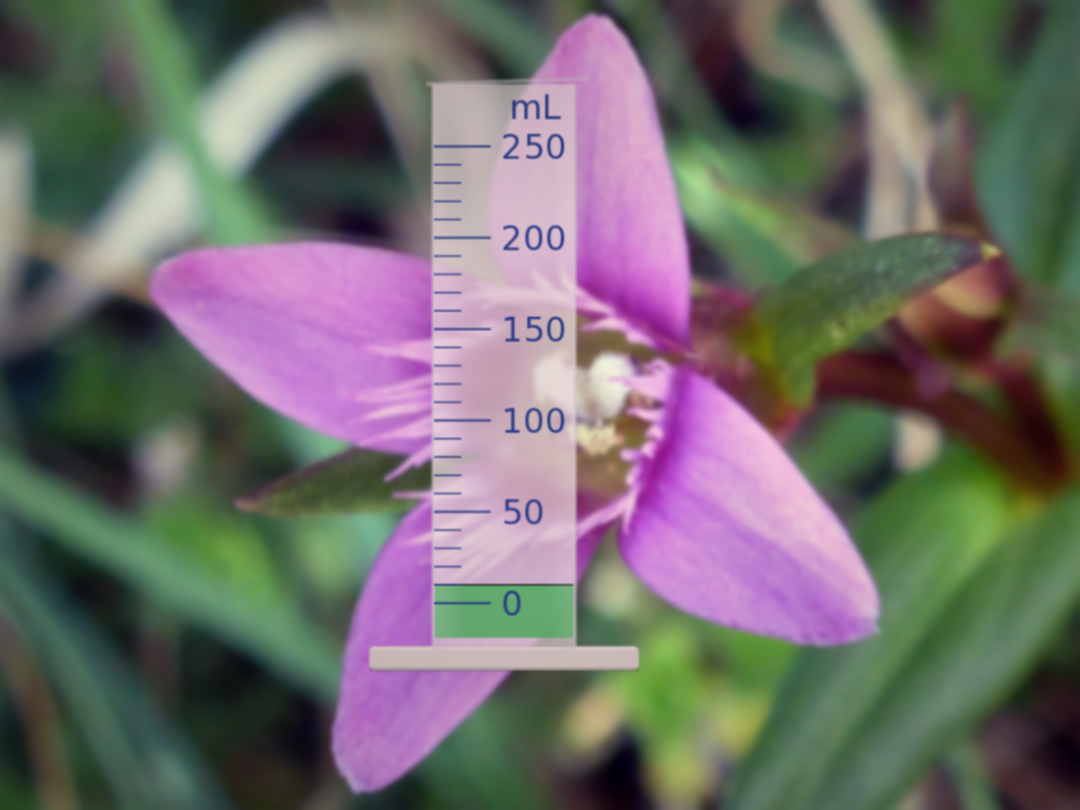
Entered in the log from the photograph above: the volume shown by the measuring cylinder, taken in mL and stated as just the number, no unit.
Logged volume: 10
